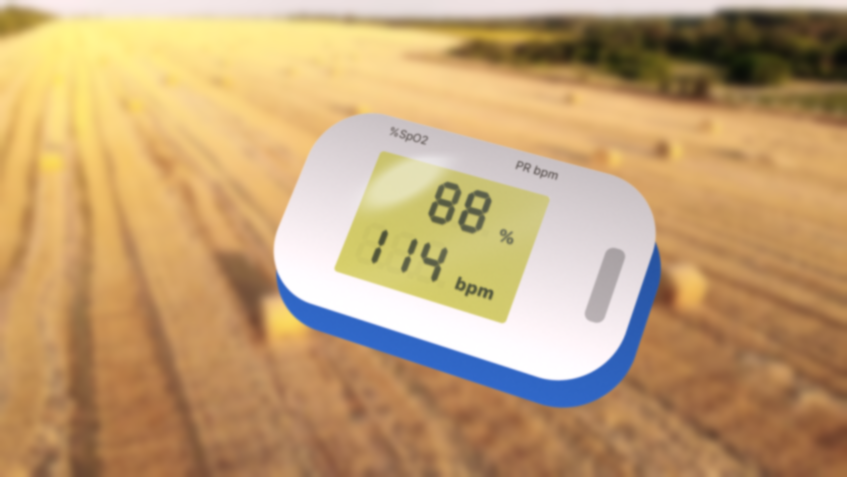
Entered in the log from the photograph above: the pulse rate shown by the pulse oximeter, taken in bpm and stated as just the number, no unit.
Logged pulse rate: 114
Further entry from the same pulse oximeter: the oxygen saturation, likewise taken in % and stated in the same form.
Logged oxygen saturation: 88
